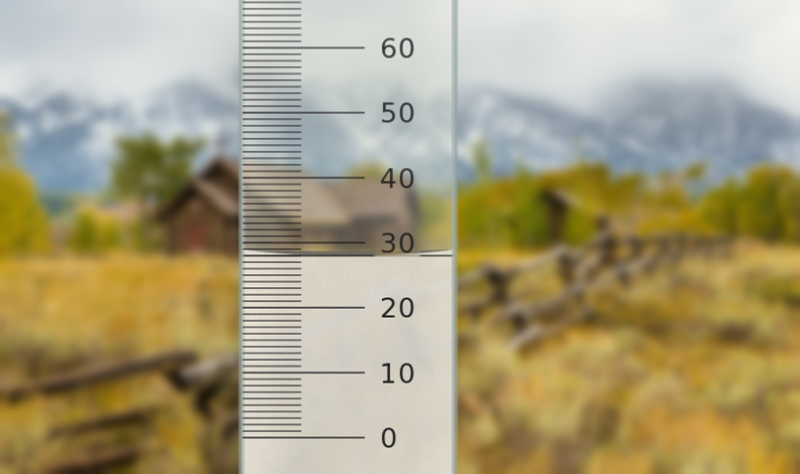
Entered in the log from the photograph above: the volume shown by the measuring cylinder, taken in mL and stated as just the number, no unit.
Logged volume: 28
